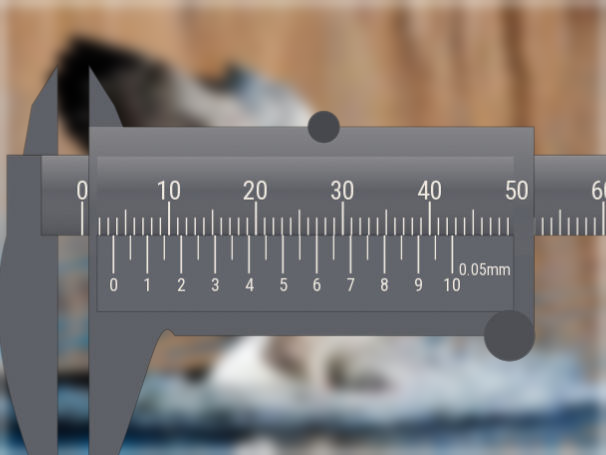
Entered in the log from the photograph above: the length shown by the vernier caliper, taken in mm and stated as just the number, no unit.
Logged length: 3.6
